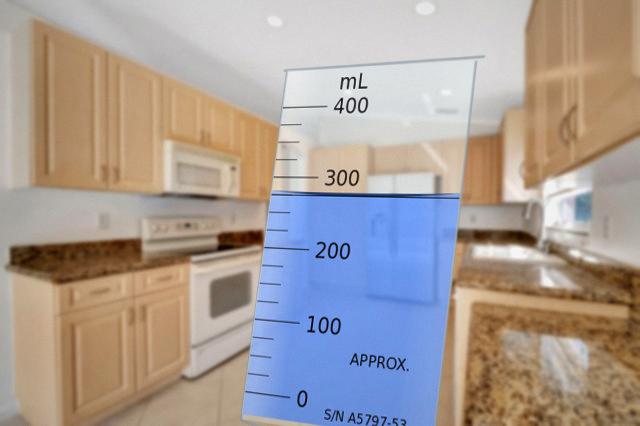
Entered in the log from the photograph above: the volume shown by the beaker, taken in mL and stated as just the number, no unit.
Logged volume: 275
